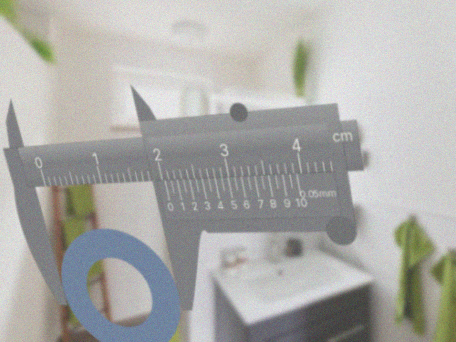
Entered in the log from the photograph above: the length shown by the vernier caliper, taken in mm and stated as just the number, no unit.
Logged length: 20.4
